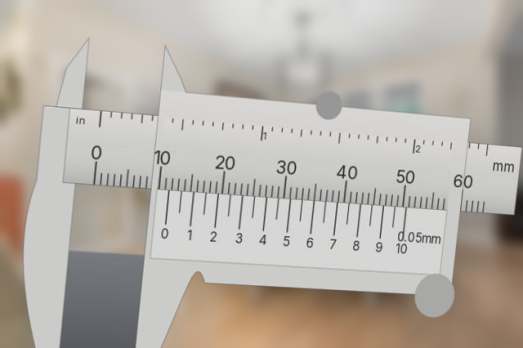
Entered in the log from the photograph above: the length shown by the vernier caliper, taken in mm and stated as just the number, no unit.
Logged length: 11.6
